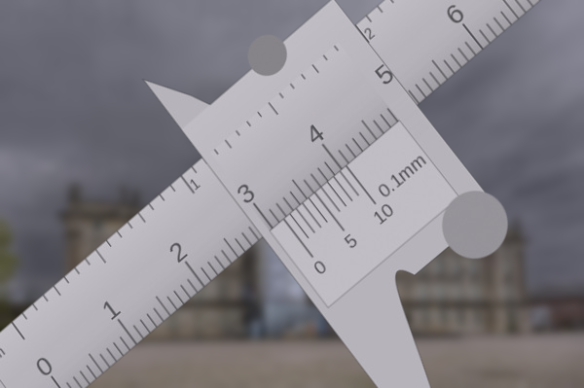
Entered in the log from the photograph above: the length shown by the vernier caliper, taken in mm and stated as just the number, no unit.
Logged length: 31.6
